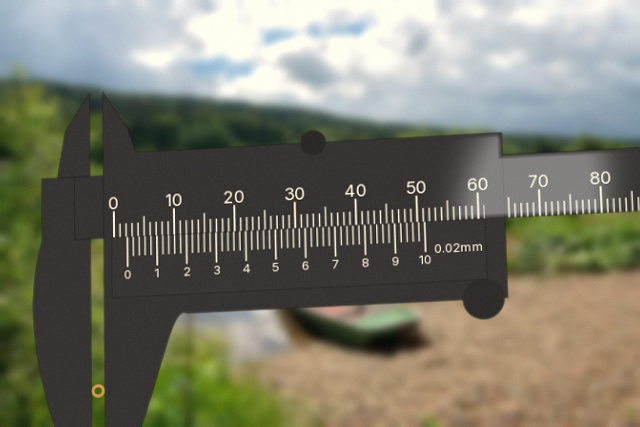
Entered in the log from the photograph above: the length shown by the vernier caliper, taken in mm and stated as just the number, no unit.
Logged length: 2.2
